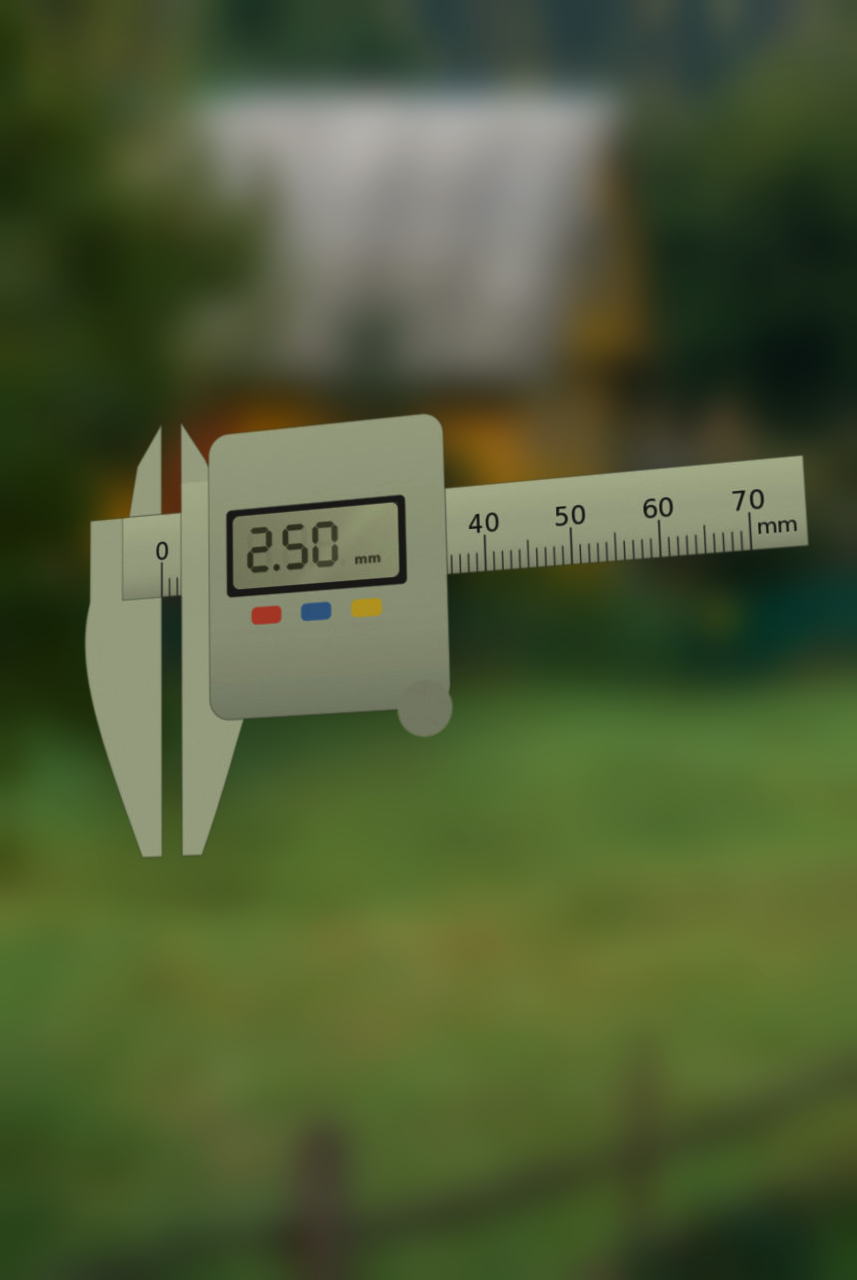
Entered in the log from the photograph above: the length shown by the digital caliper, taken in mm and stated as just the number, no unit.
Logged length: 2.50
